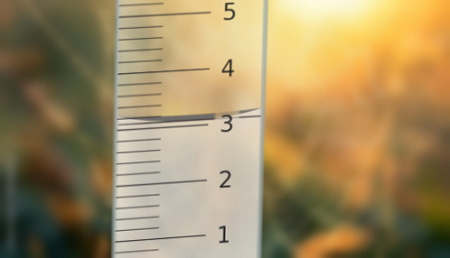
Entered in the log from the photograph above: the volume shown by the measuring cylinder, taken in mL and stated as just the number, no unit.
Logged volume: 3.1
